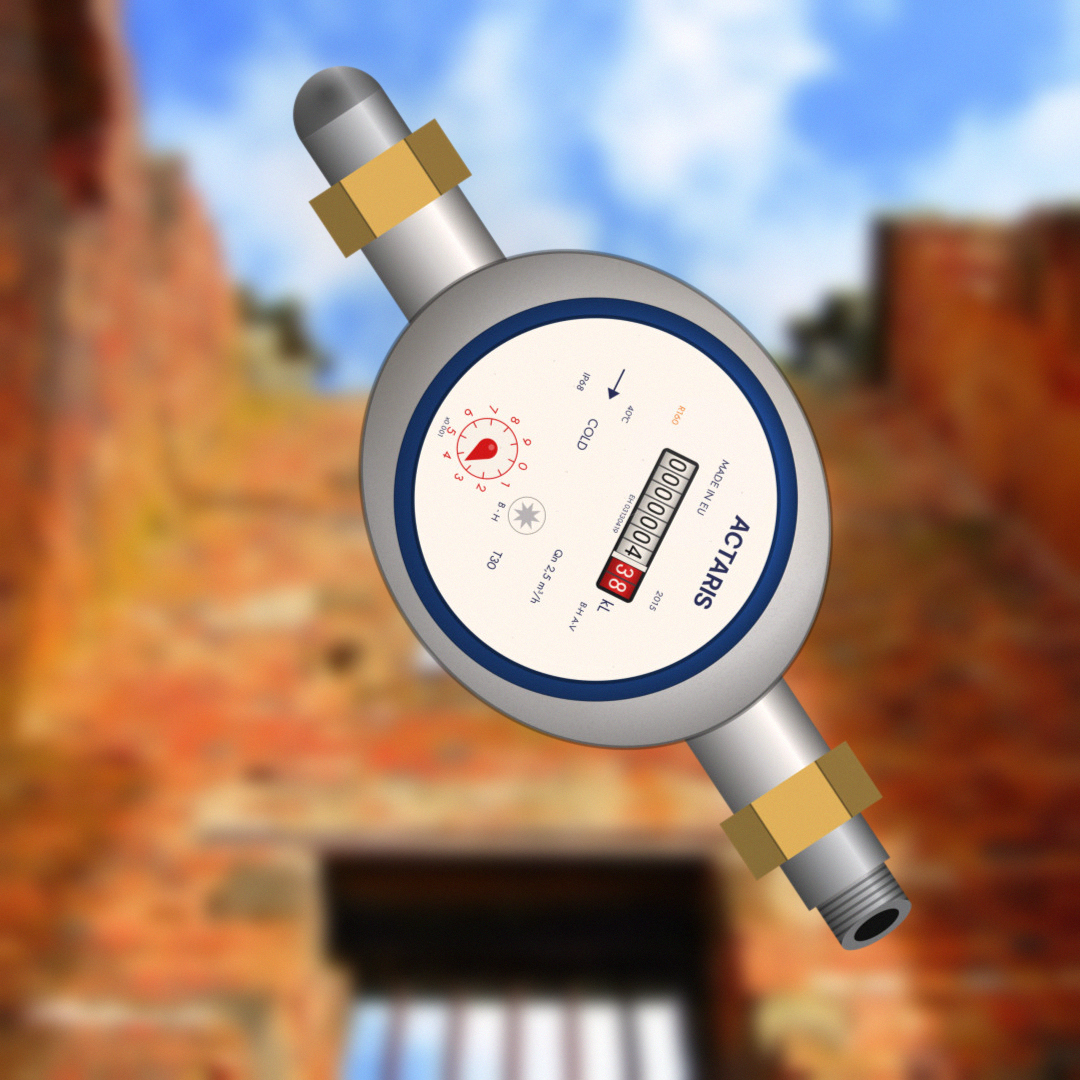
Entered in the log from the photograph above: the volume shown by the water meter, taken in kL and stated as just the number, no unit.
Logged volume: 4.383
